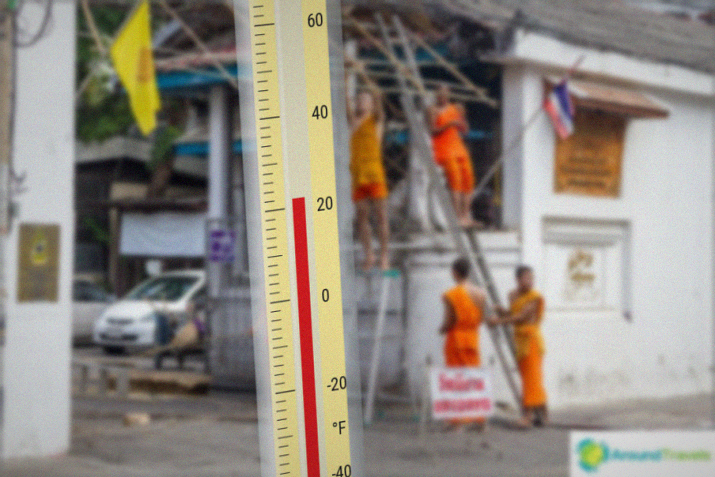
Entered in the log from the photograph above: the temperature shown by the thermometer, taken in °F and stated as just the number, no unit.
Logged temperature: 22
